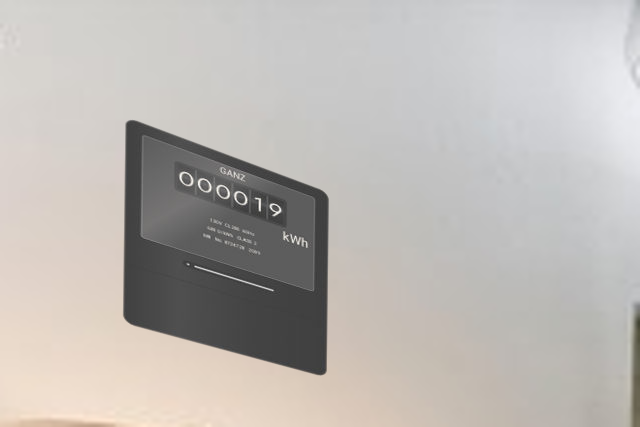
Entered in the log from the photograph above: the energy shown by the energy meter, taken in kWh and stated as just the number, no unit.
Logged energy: 19
